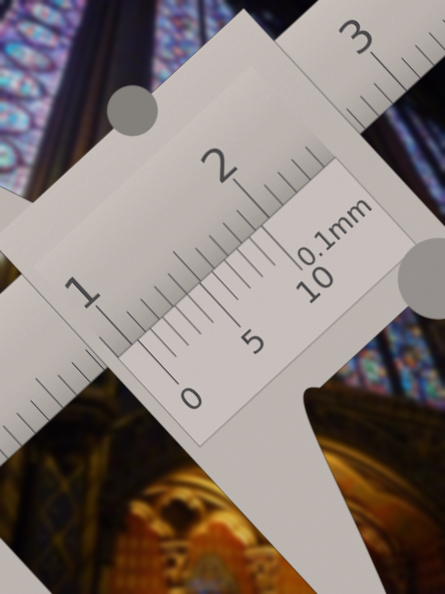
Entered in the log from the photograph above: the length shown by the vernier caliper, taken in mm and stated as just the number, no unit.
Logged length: 10.4
